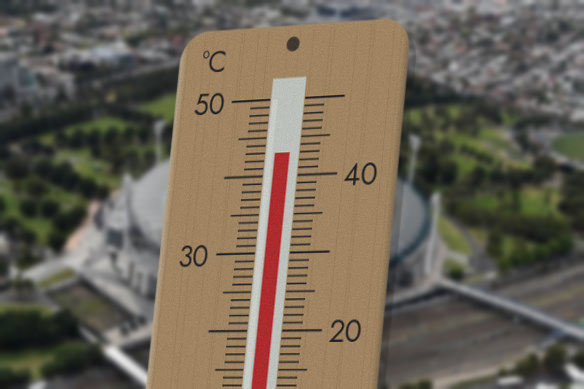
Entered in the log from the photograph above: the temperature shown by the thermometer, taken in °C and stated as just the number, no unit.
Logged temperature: 43
